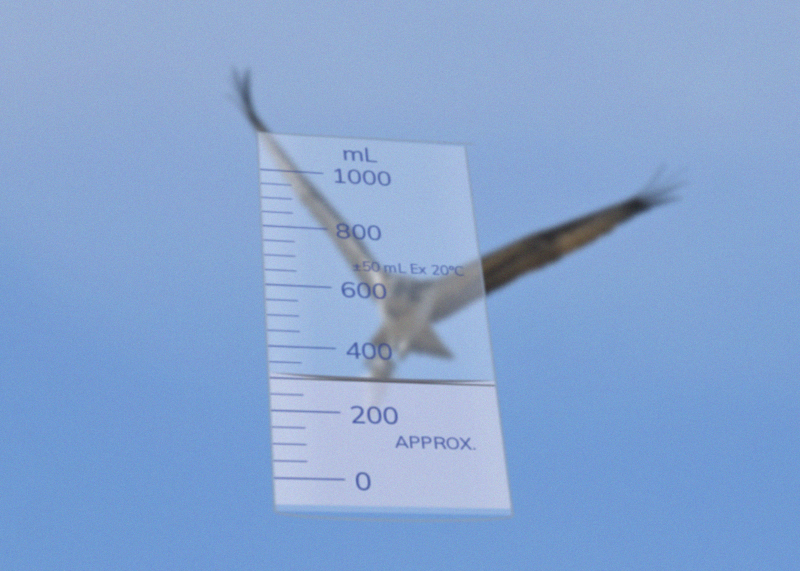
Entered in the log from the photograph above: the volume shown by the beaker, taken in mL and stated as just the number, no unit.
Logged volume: 300
